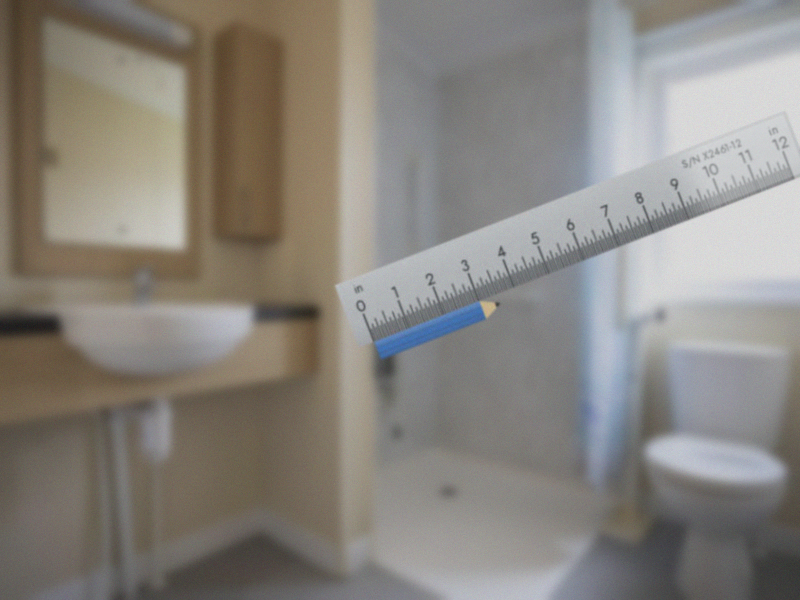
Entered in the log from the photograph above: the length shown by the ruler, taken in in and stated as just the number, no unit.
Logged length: 3.5
